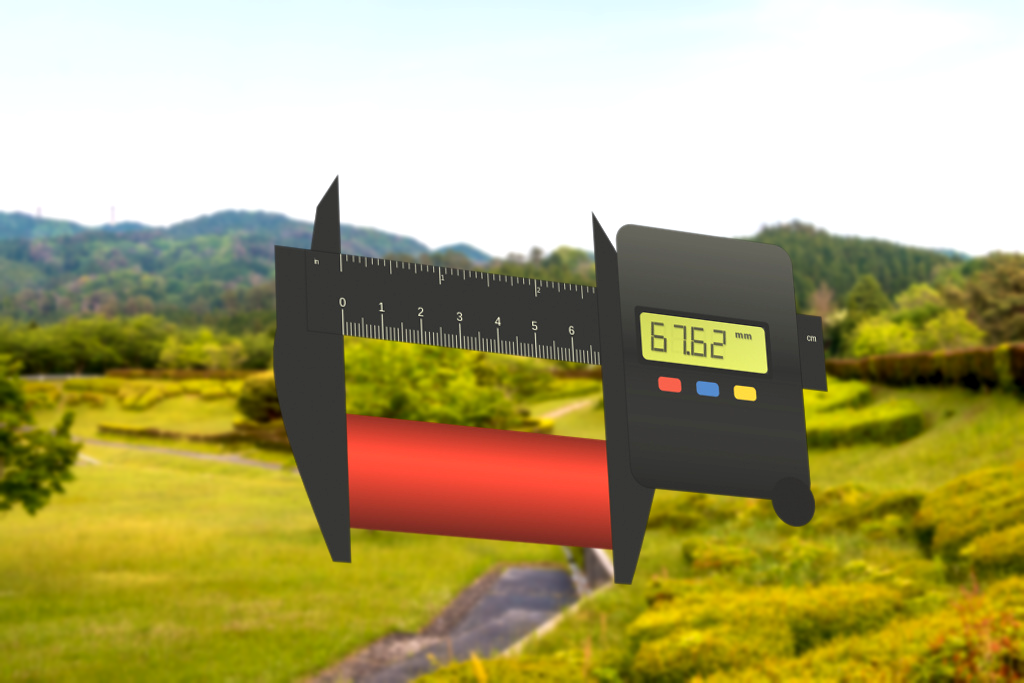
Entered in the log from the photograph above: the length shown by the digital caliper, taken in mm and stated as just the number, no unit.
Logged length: 67.62
